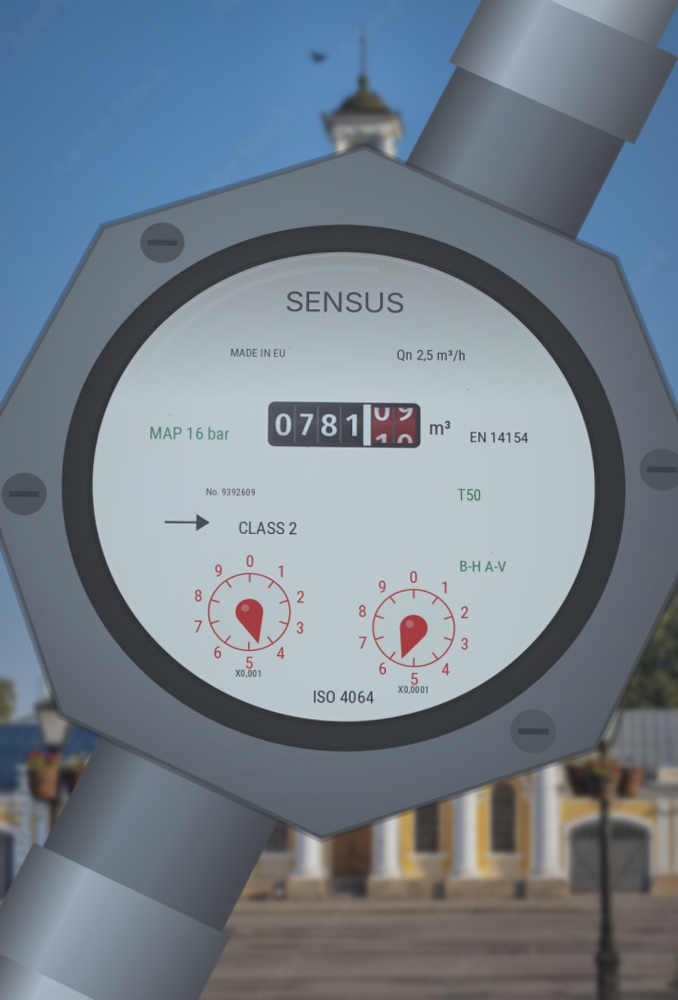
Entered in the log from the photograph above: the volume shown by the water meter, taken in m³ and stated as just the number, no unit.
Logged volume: 781.0945
